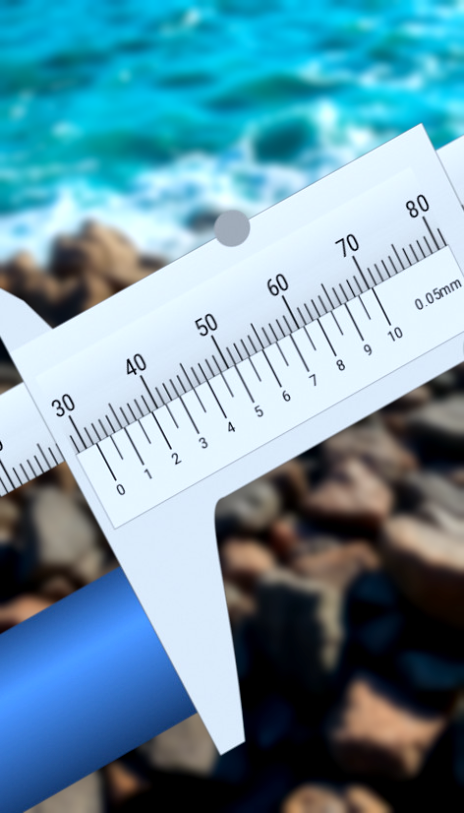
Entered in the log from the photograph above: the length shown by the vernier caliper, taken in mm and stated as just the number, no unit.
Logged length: 31.4
